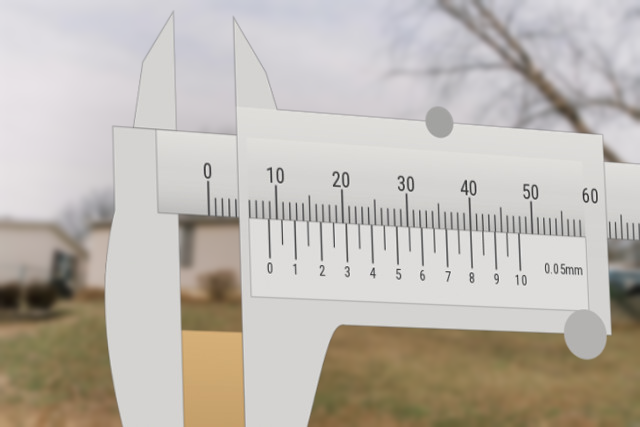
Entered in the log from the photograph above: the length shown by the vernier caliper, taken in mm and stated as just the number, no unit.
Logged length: 8.8
